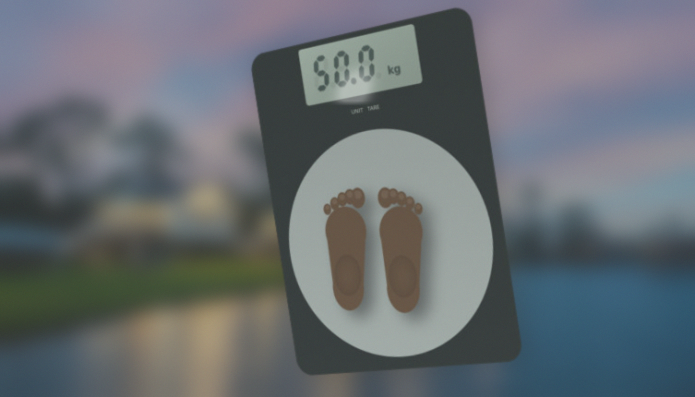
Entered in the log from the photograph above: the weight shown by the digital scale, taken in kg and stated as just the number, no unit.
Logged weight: 50.0
